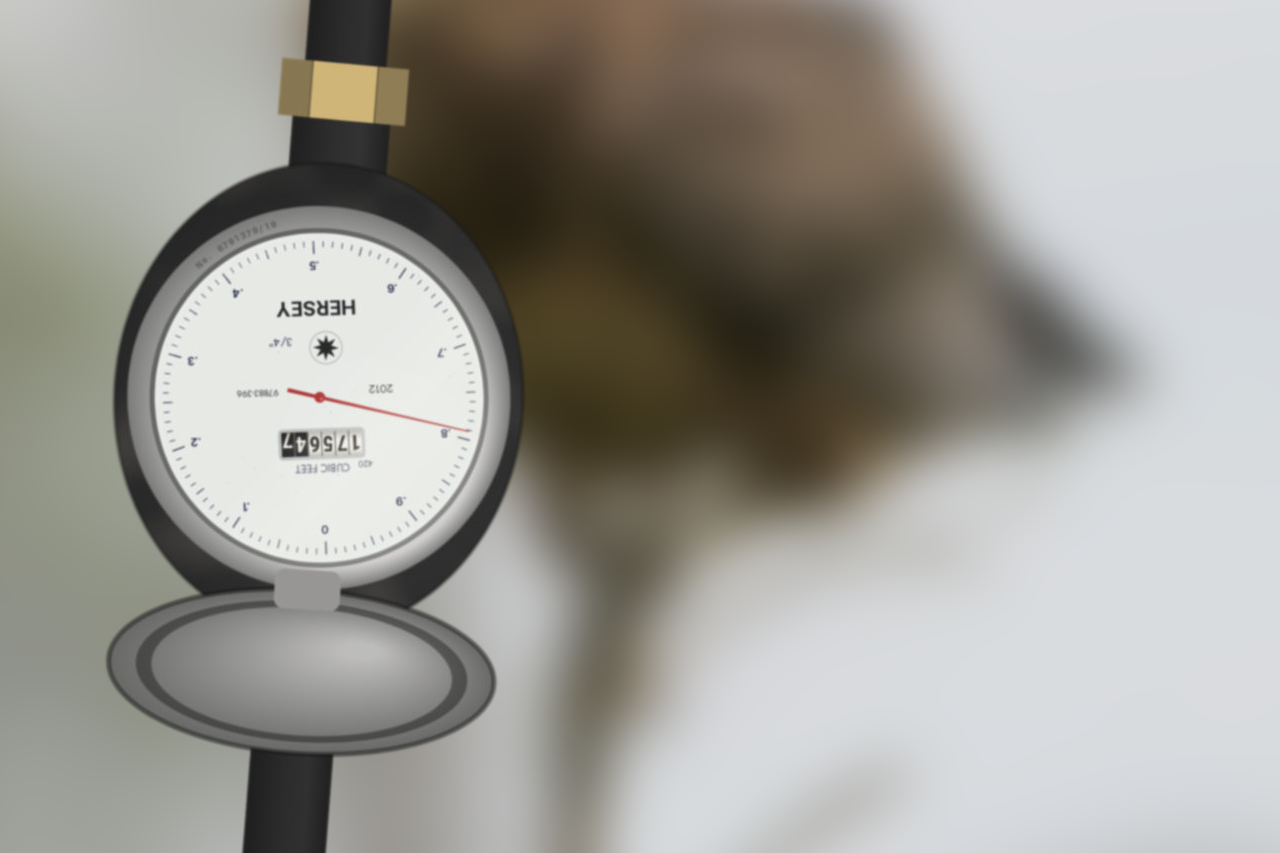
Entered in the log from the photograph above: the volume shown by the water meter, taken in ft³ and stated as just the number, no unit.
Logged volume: 175646.79
